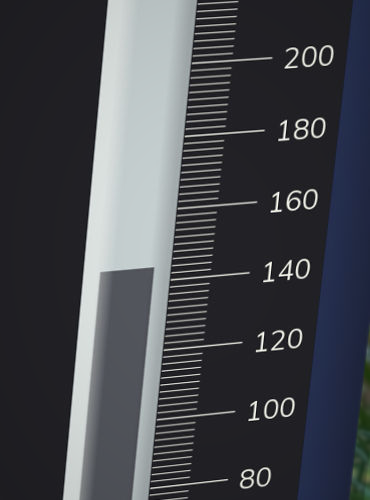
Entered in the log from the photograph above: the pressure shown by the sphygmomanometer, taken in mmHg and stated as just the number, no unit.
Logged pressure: 144
